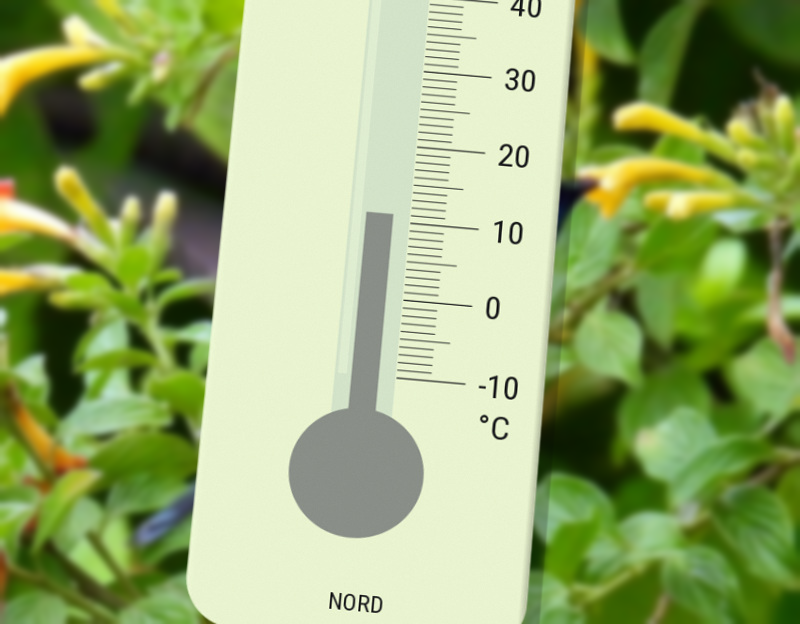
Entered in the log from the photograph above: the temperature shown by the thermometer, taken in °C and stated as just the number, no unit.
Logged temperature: 11
